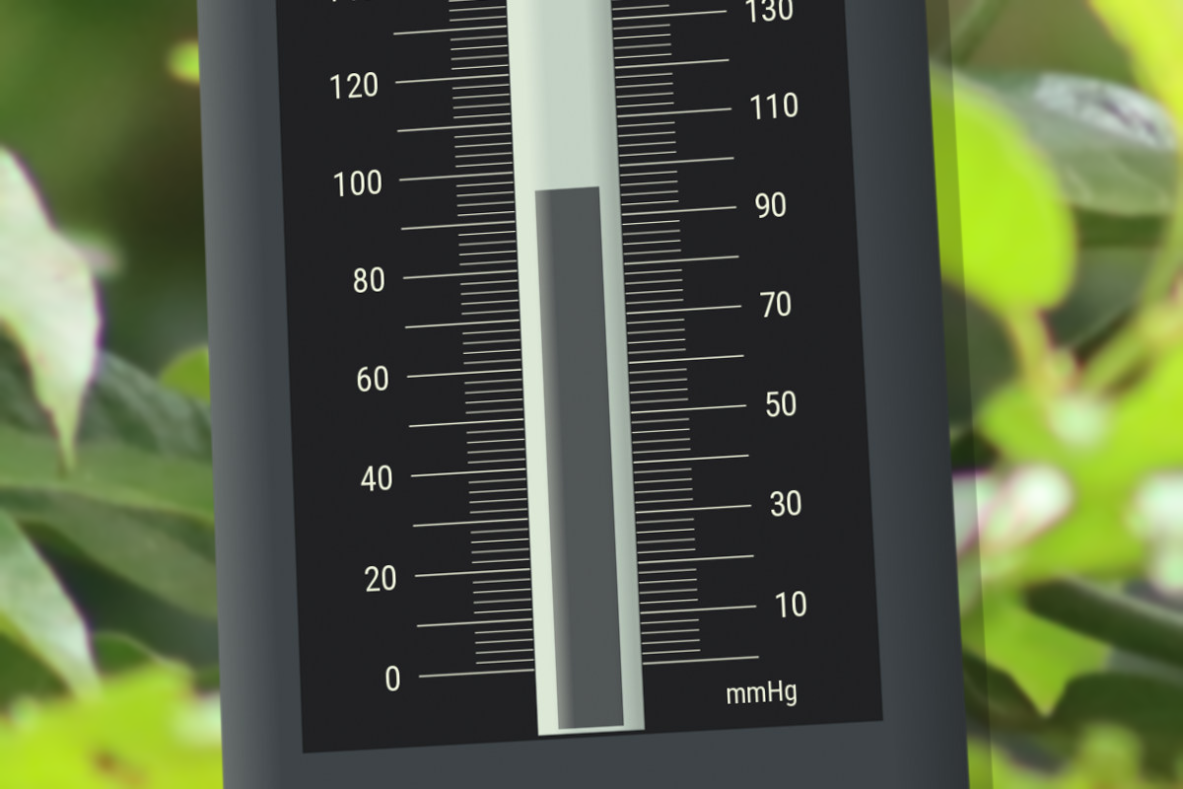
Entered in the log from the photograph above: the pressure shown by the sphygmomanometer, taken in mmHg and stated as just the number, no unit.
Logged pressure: 96
